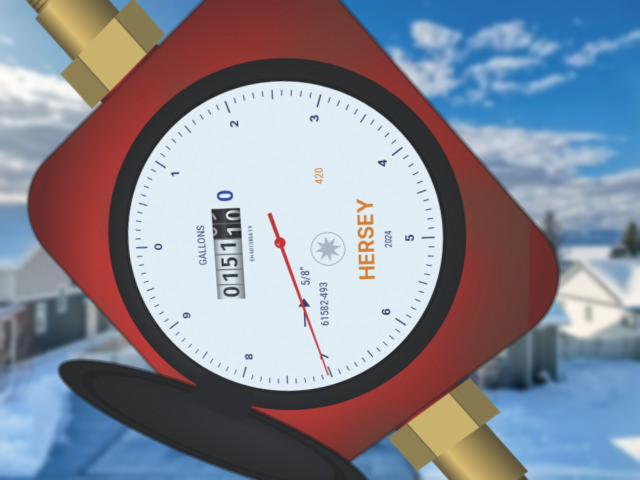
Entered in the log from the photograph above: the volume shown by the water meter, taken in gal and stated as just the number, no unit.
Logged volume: 151097.0
